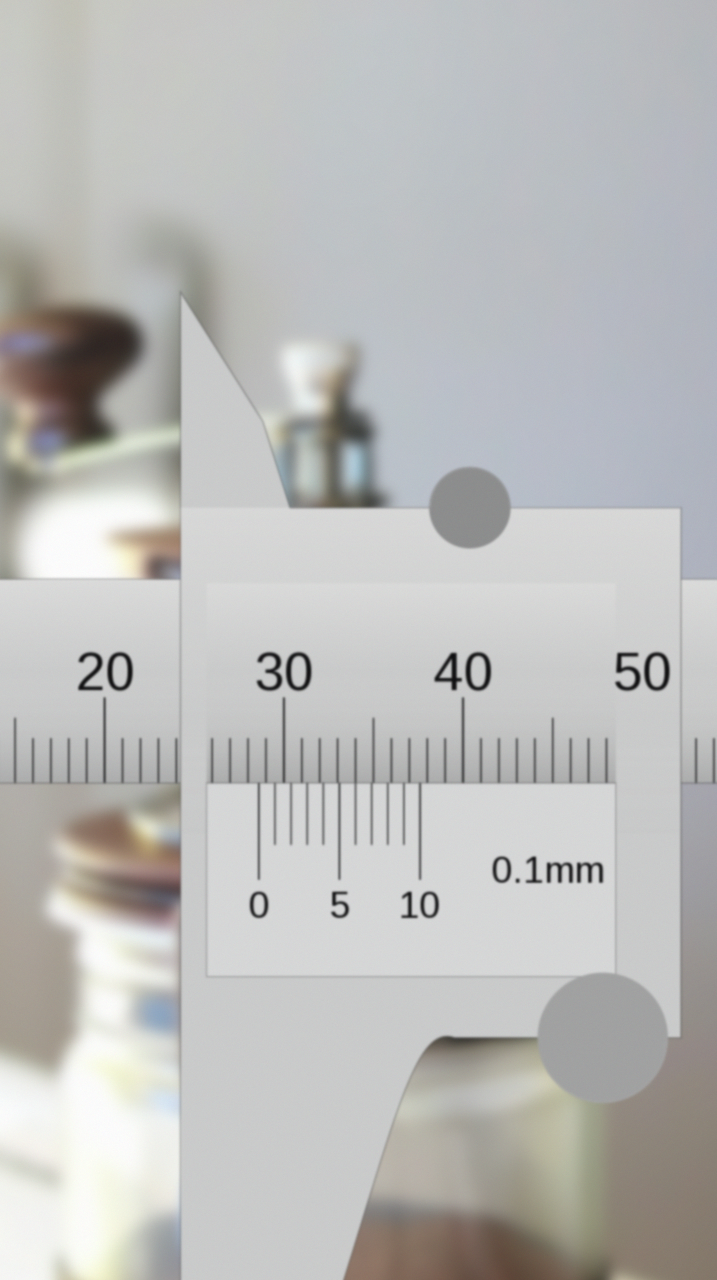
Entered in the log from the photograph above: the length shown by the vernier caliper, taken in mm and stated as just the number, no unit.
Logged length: 28.6
